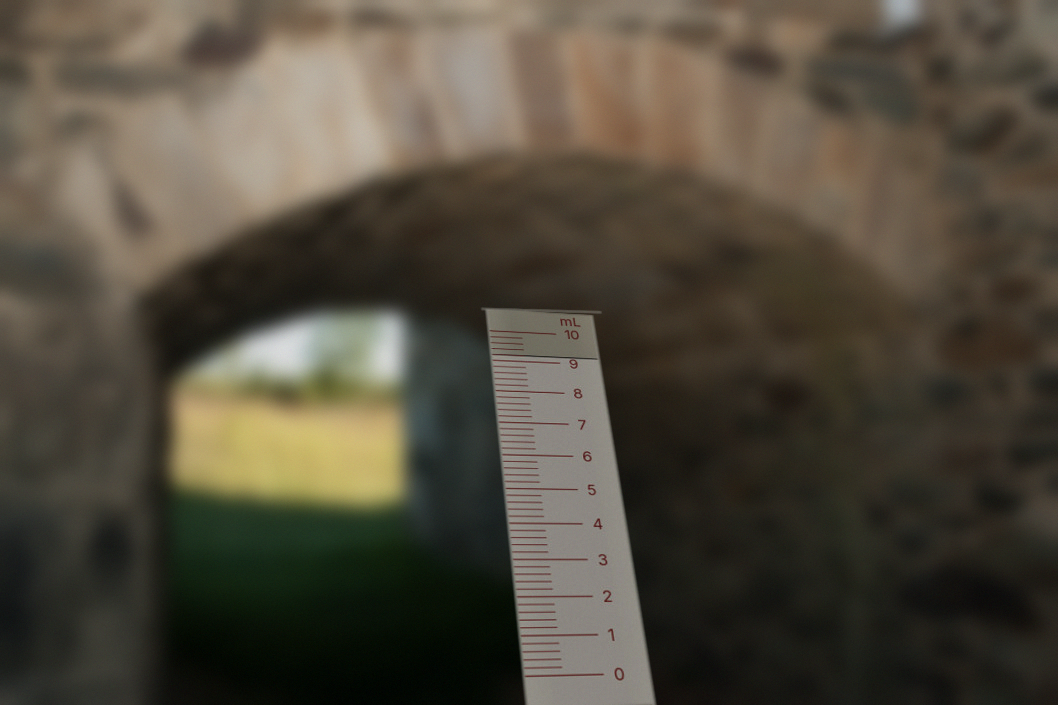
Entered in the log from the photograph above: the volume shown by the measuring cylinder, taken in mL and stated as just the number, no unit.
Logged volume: 9.2
